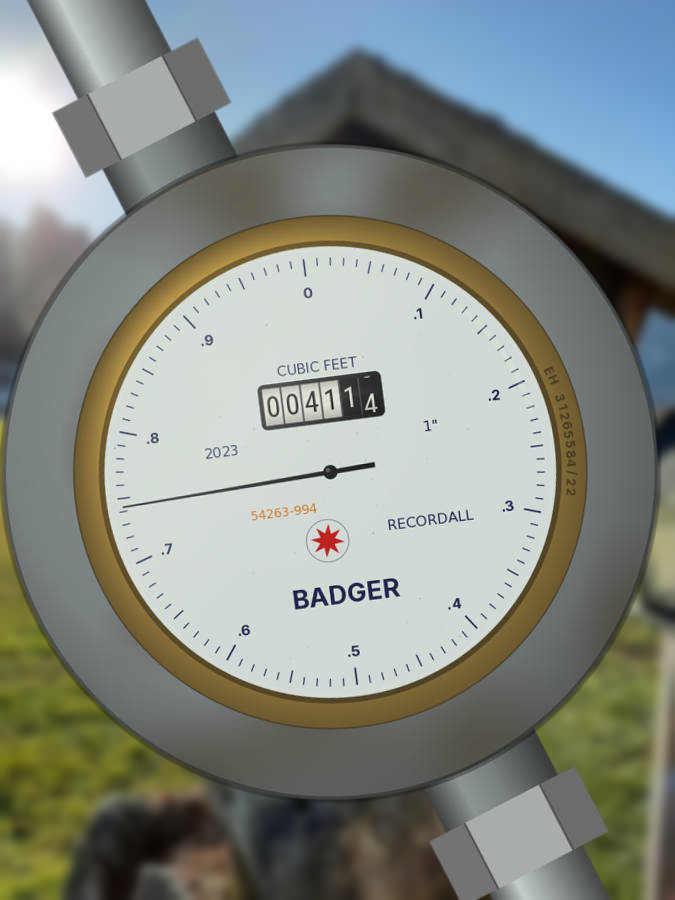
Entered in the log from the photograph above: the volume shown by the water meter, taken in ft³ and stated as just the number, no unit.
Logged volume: 4113.74
